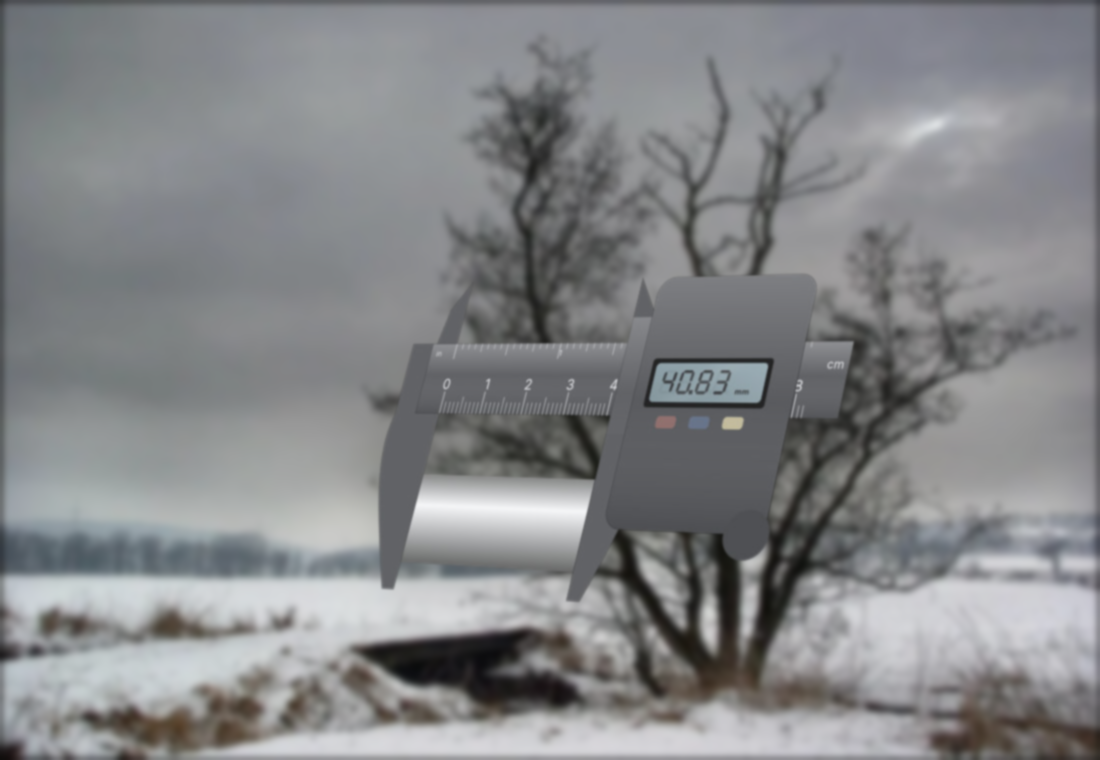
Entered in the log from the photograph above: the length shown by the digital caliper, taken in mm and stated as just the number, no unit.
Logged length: 40.83
